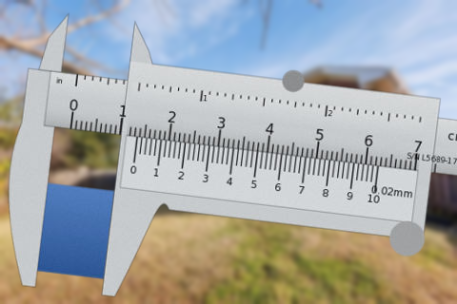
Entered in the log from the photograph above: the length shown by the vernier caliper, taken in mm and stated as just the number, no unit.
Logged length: 13.5
